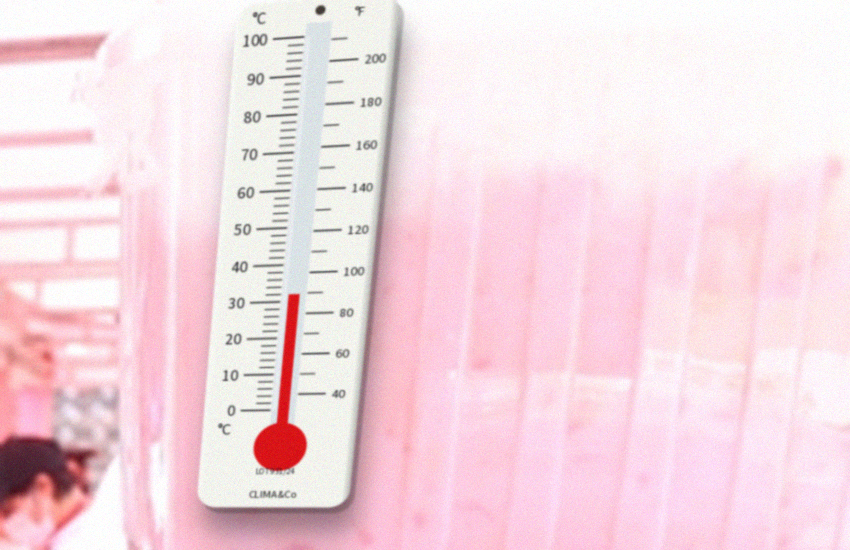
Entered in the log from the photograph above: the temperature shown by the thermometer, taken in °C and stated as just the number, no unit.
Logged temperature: 32
